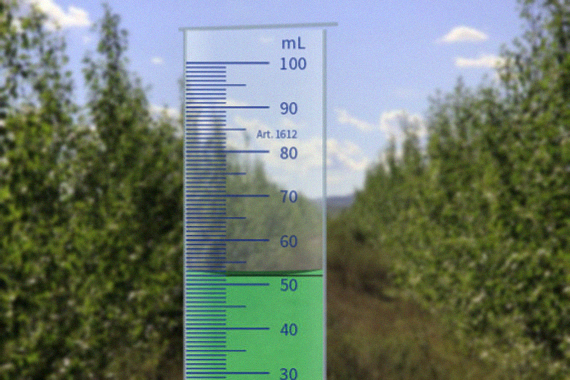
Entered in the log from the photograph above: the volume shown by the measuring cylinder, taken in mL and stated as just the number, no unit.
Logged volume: 52
